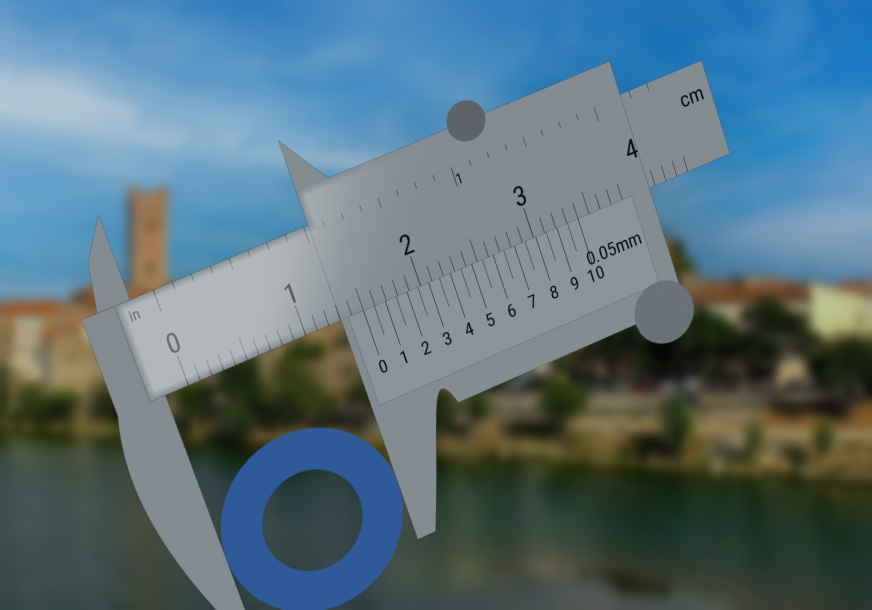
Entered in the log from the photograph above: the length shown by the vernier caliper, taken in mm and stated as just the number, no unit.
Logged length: 15.0
